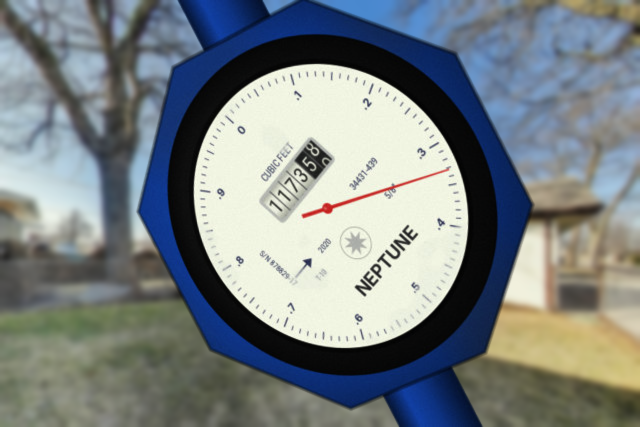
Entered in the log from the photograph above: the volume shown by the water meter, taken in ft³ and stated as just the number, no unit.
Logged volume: 117358.33
